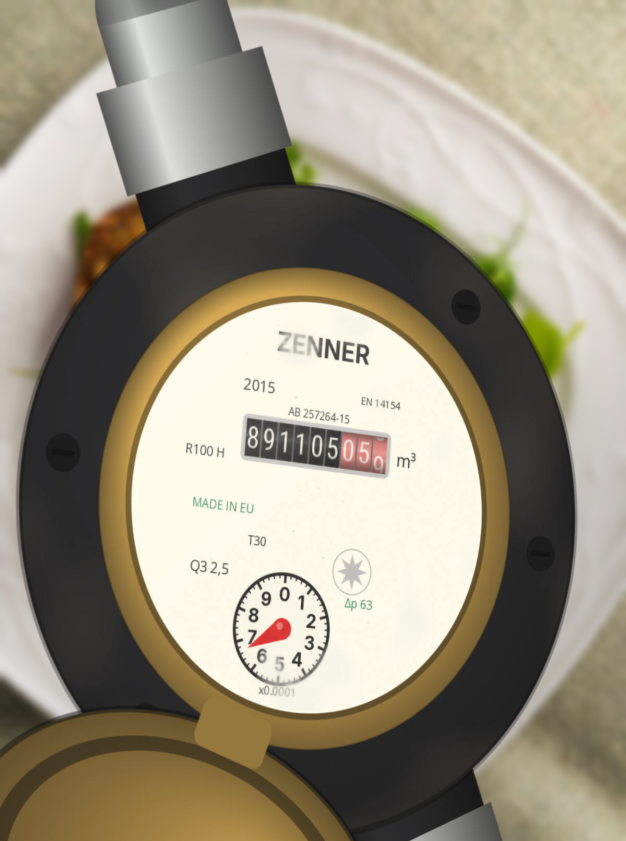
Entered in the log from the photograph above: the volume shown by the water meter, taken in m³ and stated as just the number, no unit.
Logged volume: 891105.0586
